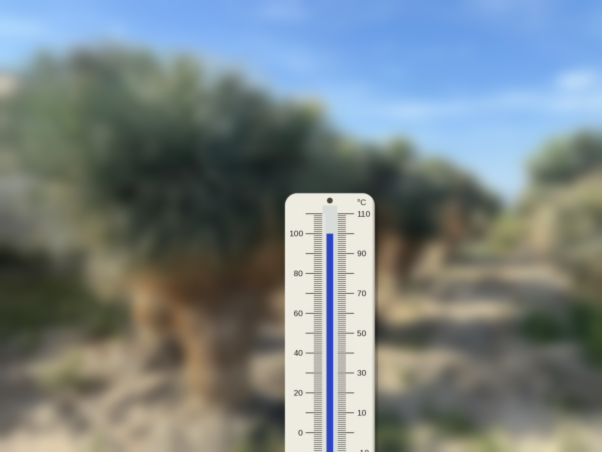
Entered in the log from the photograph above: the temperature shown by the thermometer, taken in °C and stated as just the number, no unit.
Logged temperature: 100
